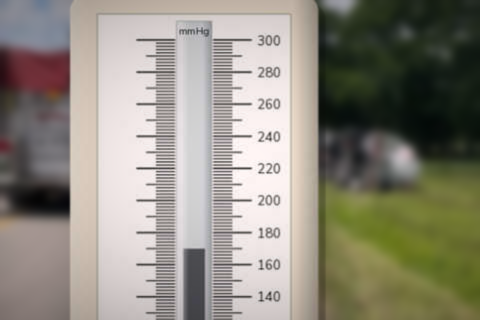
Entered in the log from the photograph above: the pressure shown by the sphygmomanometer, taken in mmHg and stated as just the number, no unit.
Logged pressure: 170
